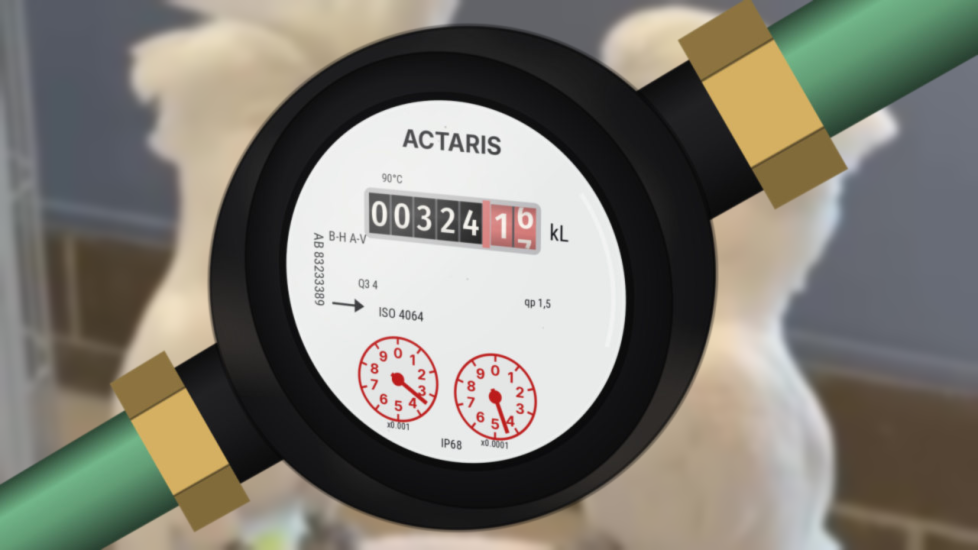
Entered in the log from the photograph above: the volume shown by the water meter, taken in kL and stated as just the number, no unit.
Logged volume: 324.1634
